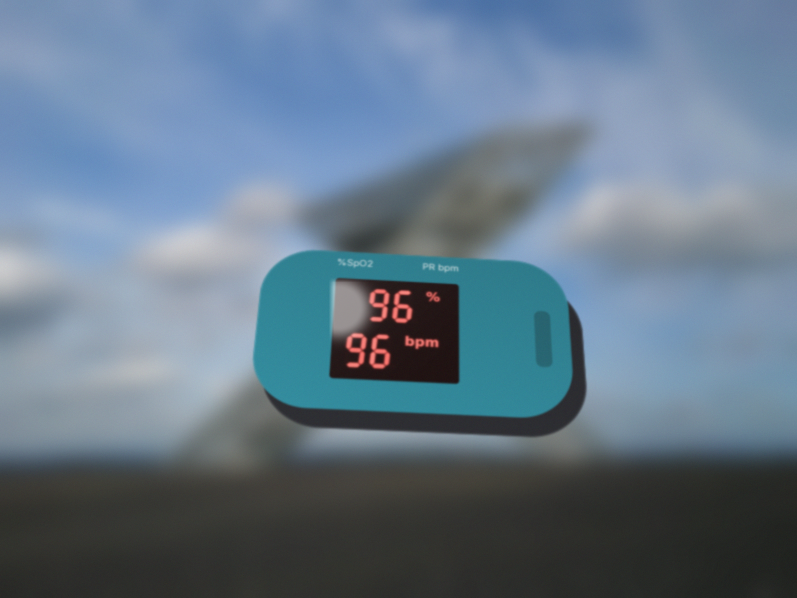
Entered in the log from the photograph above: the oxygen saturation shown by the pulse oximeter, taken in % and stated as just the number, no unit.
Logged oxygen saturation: 96
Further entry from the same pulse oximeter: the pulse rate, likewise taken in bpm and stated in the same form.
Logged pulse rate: 96
